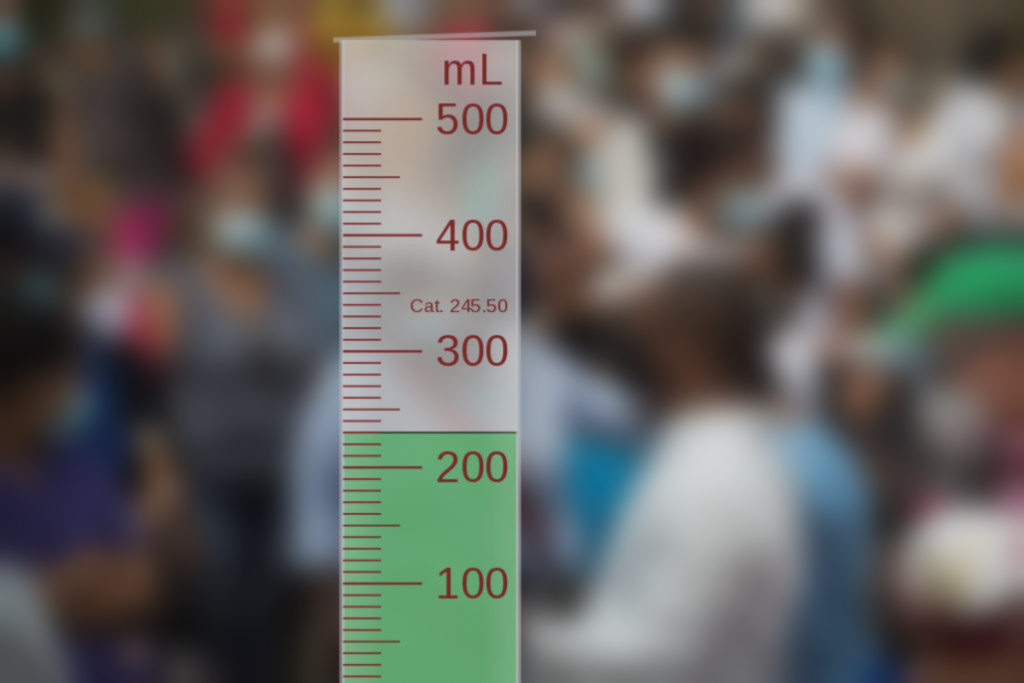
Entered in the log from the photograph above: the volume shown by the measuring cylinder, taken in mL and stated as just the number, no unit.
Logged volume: 230
